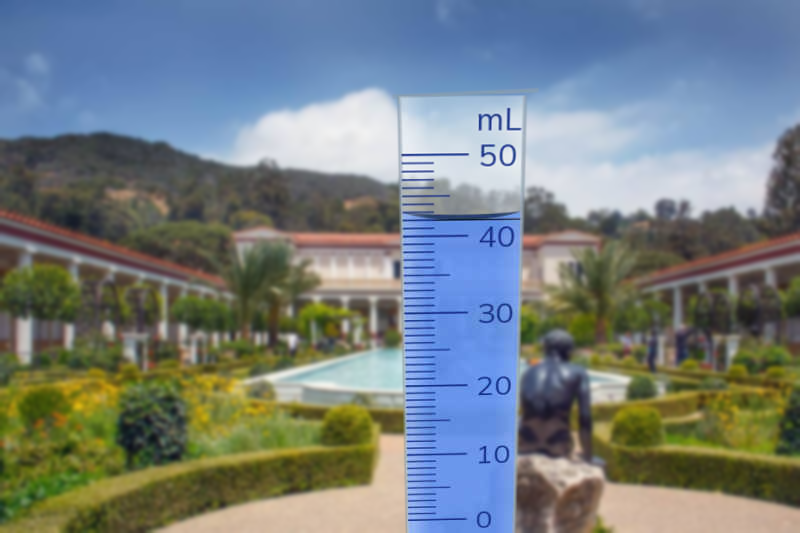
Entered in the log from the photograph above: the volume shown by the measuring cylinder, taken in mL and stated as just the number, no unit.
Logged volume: 42
